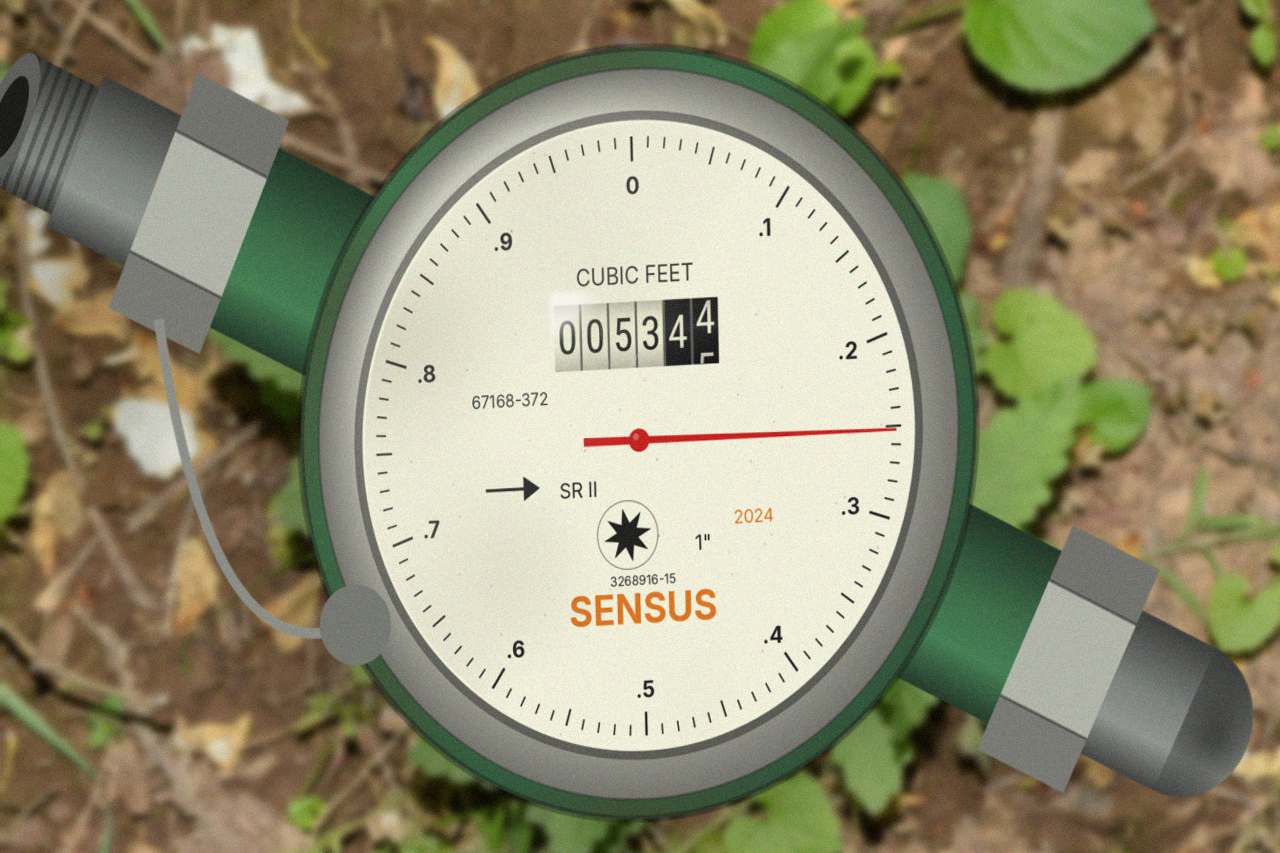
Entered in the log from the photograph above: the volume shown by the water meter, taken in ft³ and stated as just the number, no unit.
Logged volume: 5344.25
